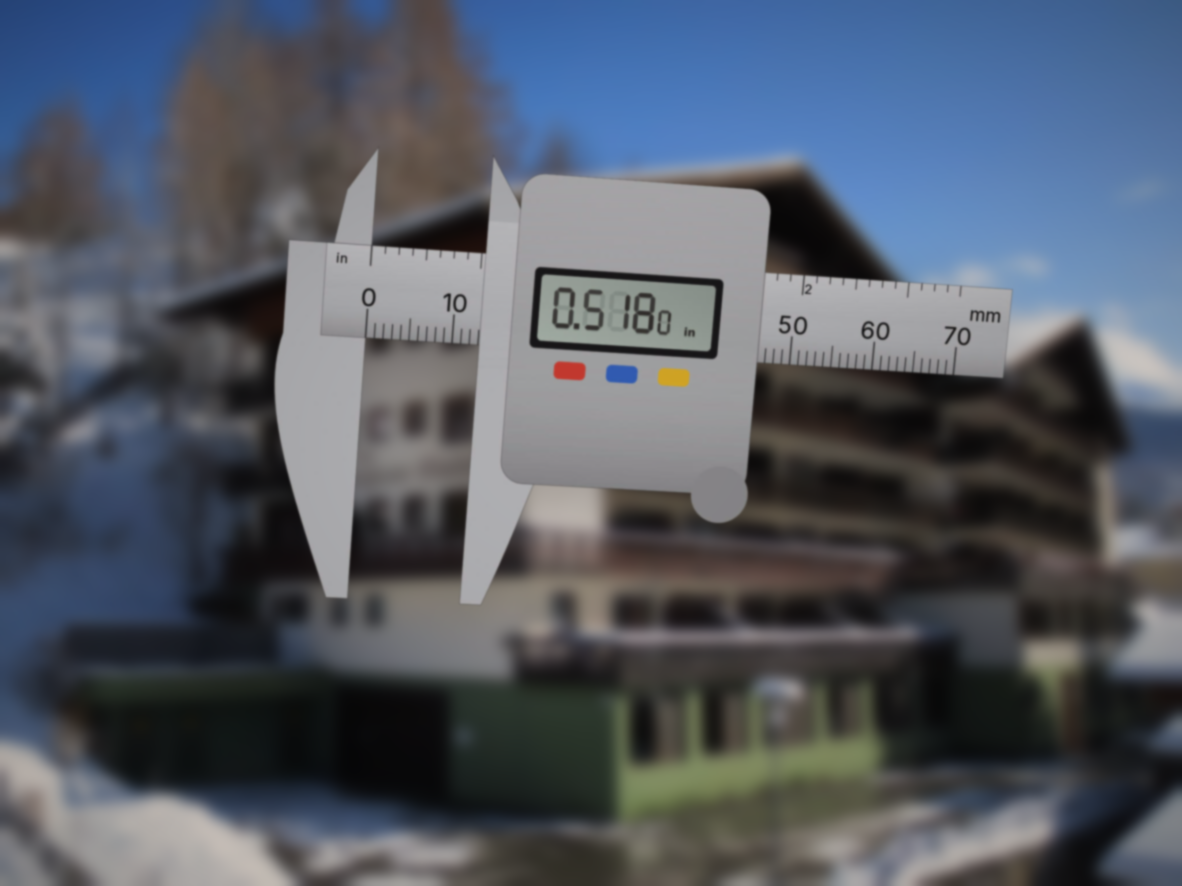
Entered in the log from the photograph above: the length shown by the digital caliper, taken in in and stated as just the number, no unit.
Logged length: 0.5180
